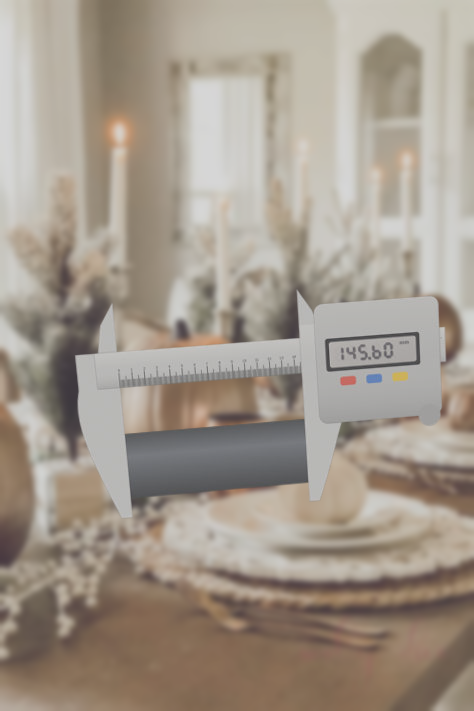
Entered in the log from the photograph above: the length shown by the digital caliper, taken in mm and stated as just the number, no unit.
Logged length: 145.60
